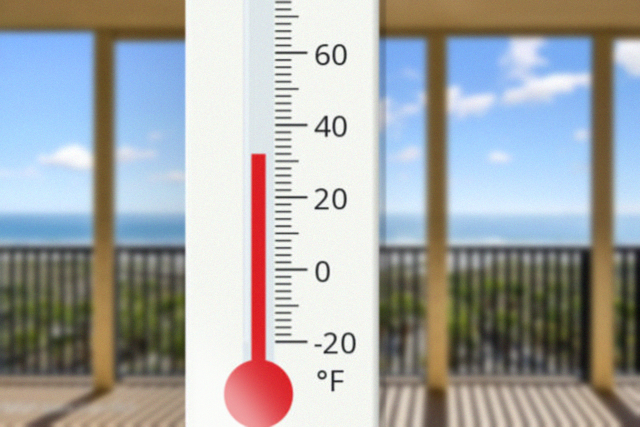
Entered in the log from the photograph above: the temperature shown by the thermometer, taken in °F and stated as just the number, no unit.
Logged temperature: 32
